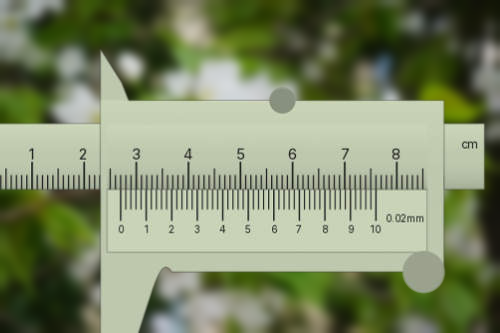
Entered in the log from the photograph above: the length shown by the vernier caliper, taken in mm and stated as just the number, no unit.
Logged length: 27.0
